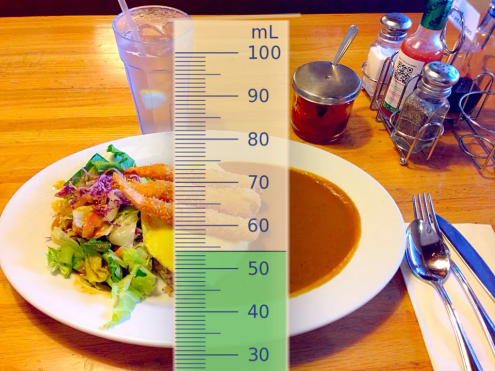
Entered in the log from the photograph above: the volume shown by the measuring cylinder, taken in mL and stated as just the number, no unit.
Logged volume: 54
